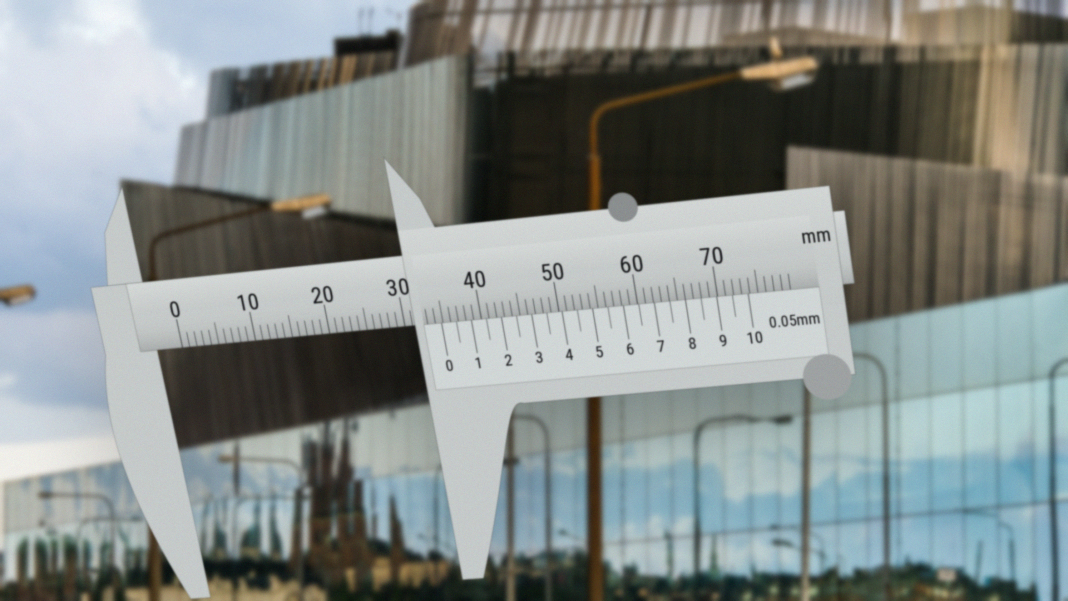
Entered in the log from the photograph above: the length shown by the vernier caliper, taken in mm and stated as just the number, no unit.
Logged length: 34.8
